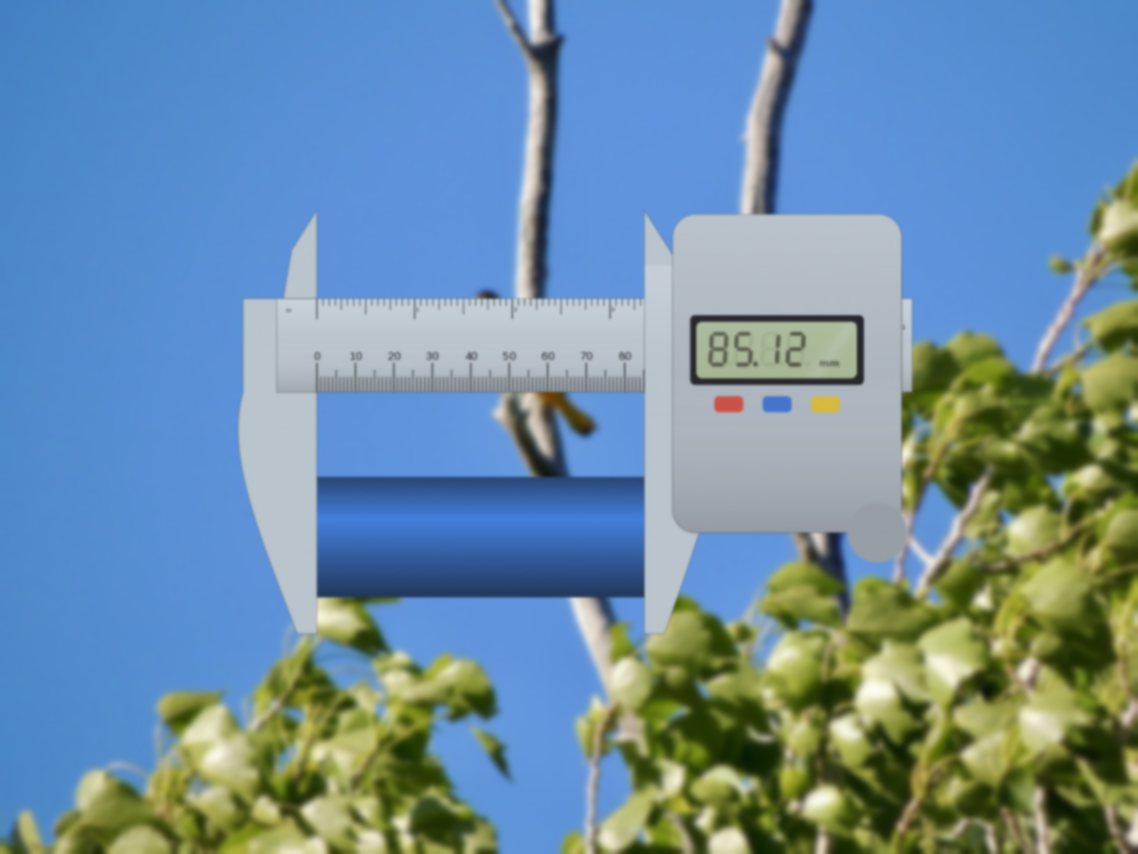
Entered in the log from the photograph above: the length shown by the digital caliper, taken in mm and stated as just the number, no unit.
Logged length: 85.12
